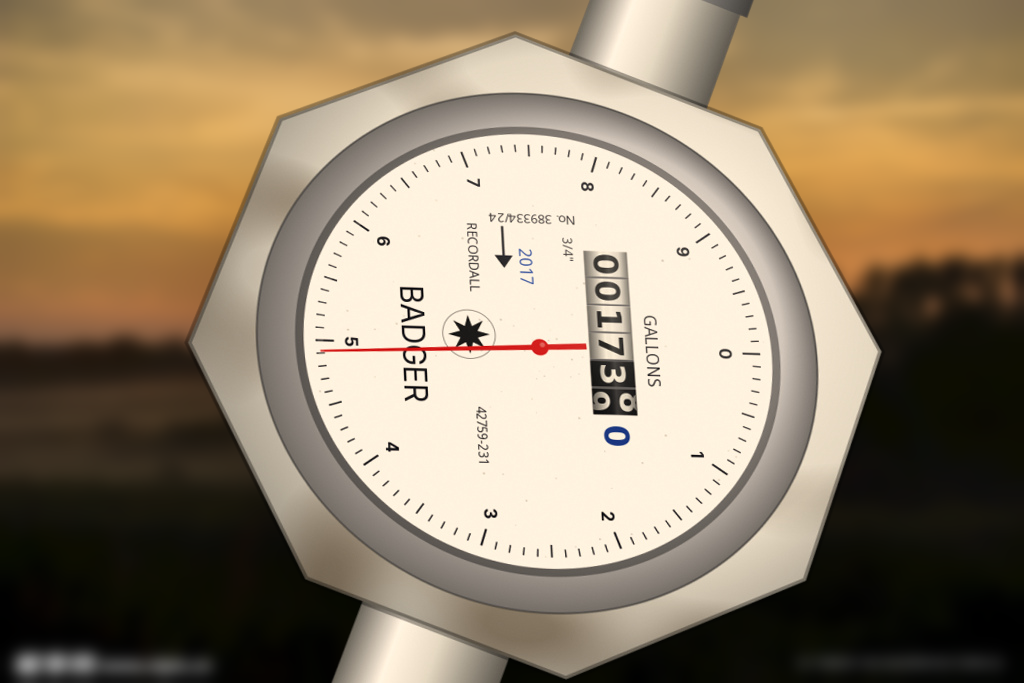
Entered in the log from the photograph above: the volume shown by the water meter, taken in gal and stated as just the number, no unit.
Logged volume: 17384.9
